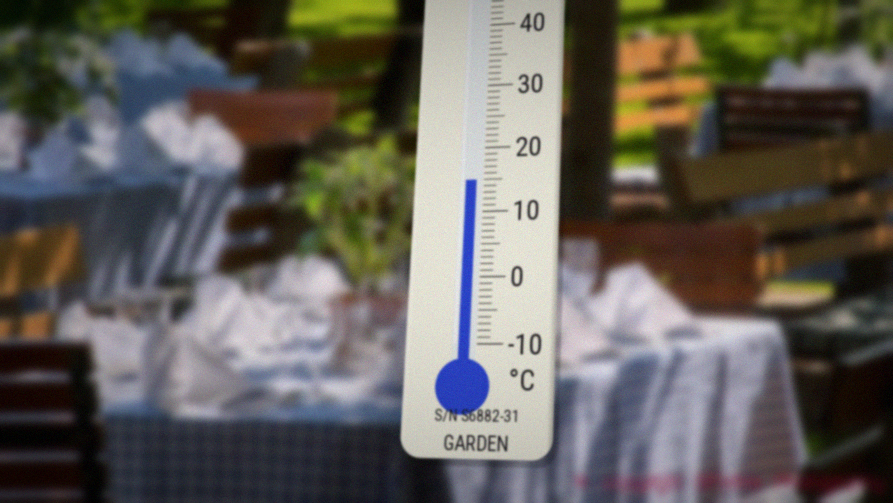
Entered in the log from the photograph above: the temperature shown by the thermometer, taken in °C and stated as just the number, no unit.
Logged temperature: 15
